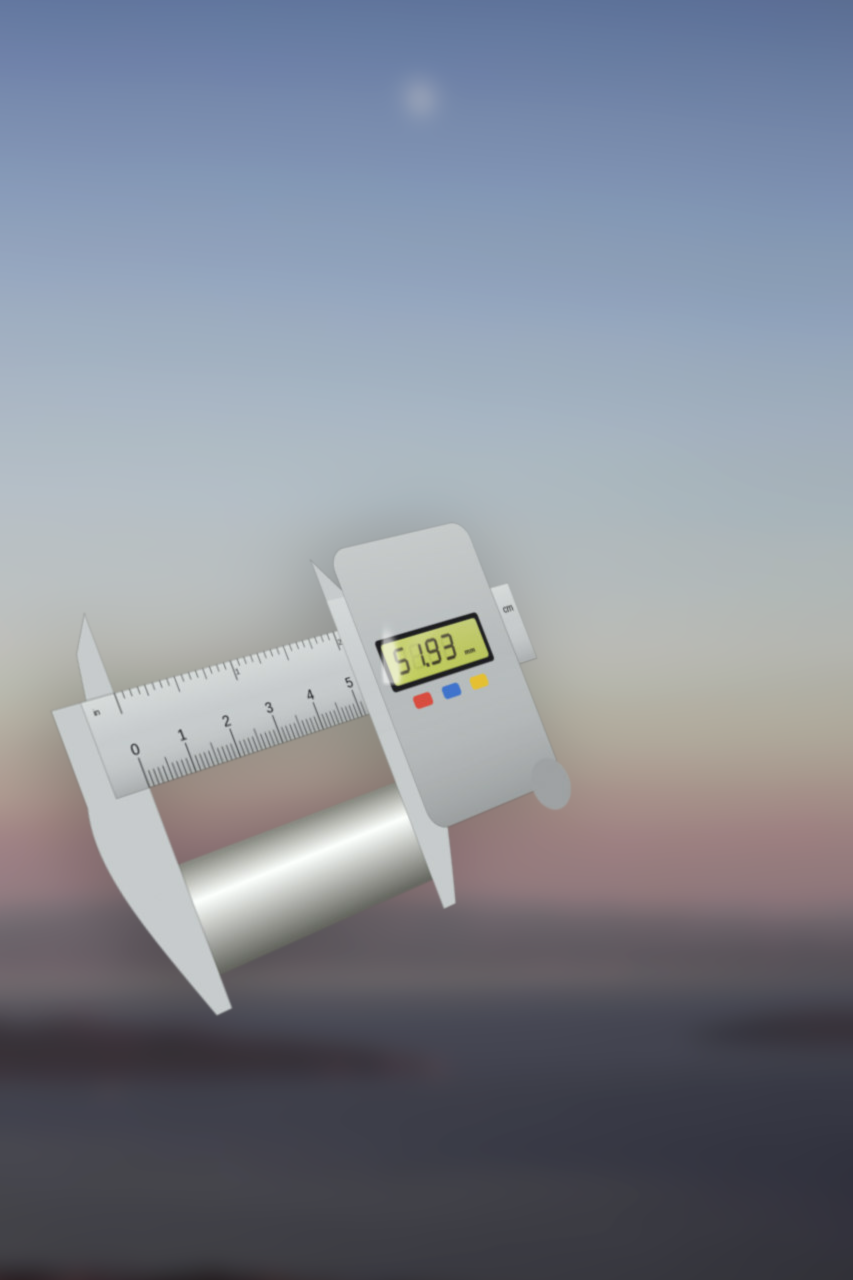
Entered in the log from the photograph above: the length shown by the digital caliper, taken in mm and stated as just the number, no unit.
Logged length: 51.93
